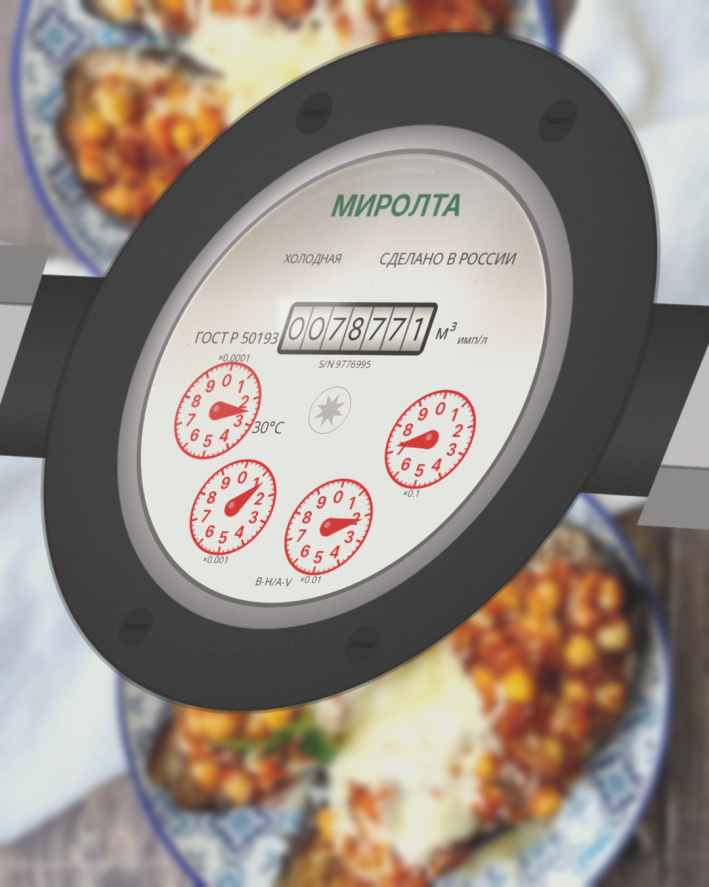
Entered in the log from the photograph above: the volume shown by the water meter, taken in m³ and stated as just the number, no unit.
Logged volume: 78771.7212
